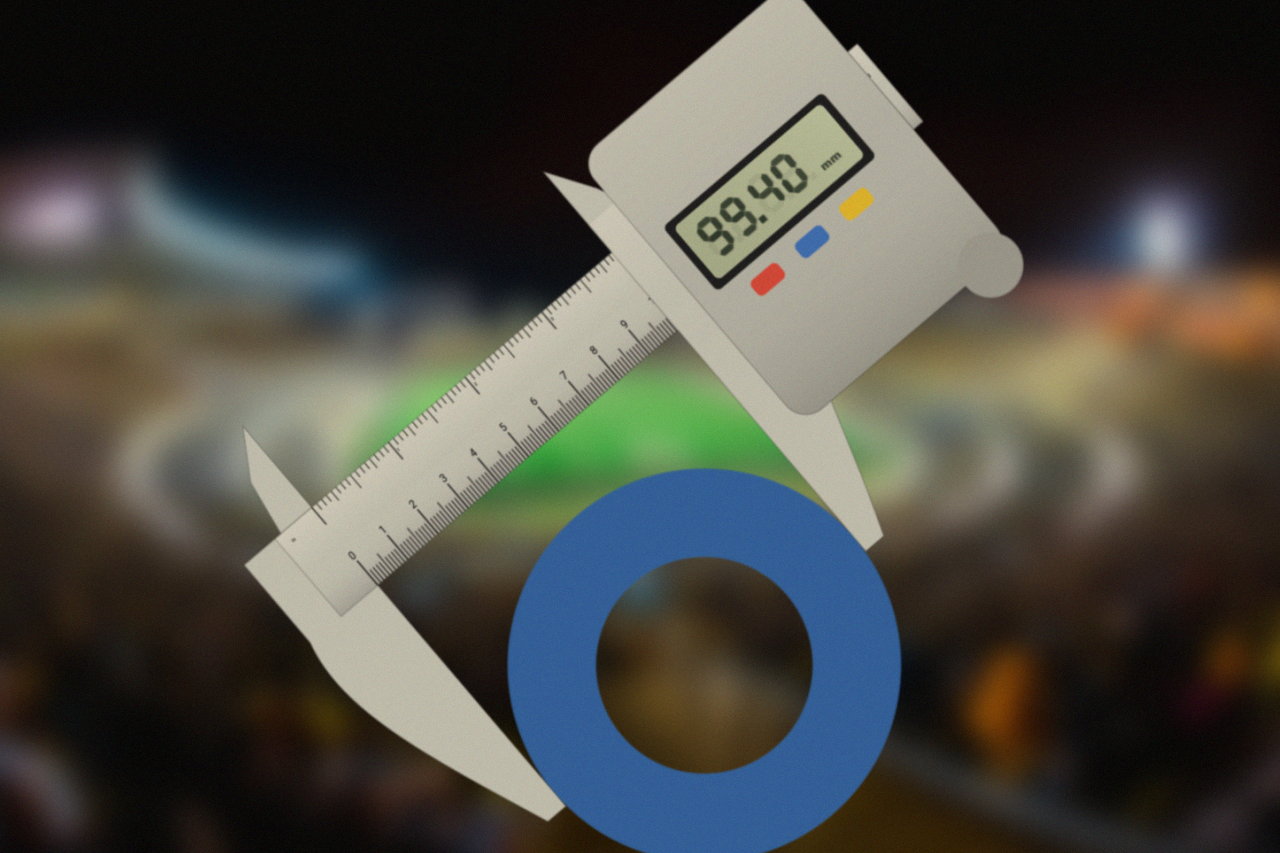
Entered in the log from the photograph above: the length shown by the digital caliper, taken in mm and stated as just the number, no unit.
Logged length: 99.40
